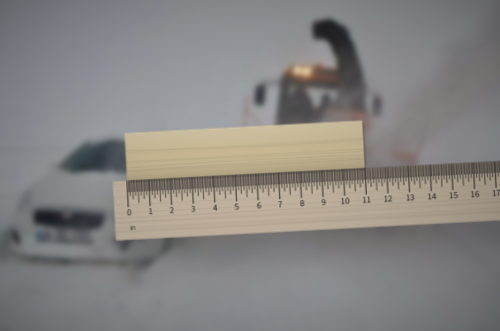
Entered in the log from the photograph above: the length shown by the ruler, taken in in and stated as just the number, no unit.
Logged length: 11
